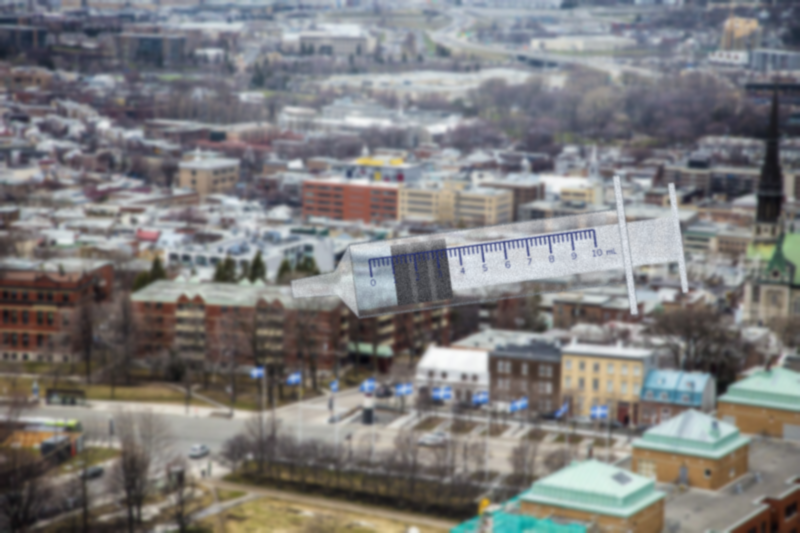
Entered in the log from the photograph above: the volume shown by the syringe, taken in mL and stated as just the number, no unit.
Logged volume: 1
